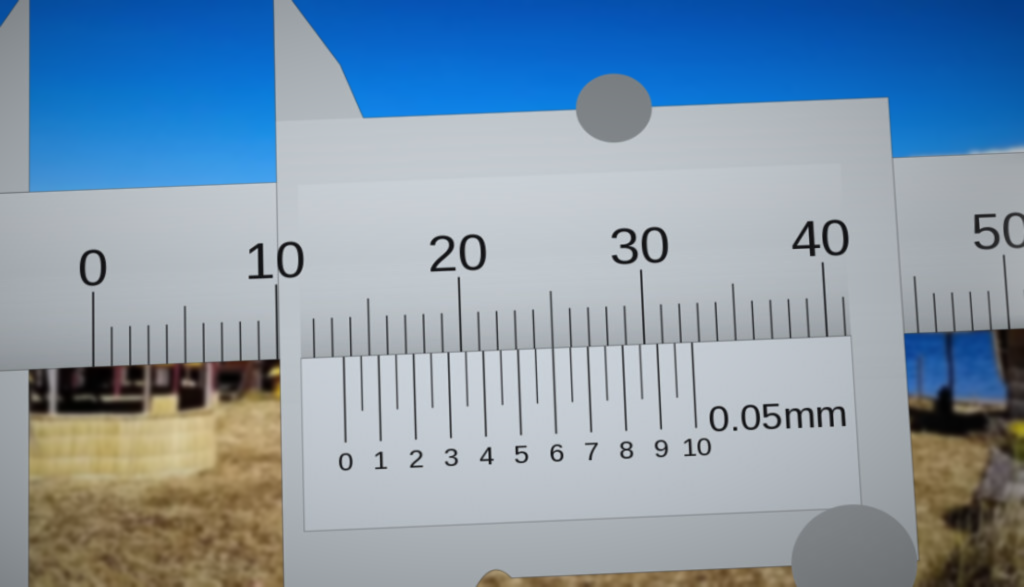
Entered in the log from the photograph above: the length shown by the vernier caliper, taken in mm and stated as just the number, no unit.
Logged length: 13.6
